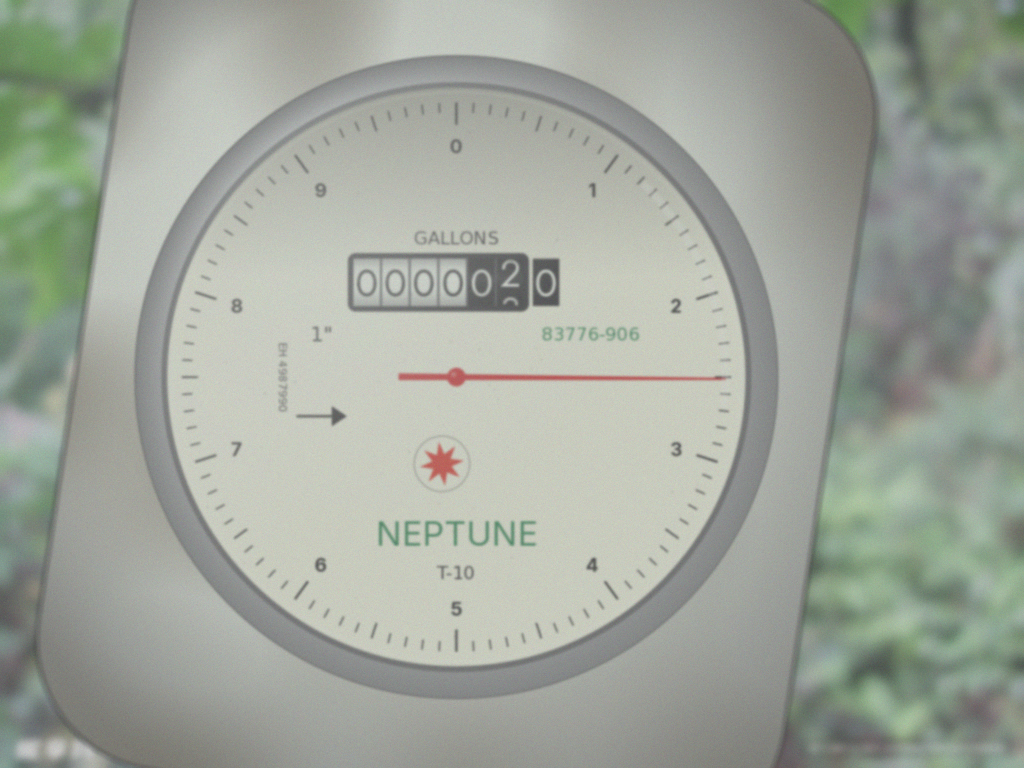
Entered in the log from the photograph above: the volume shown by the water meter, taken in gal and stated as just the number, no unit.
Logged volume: 22.5
